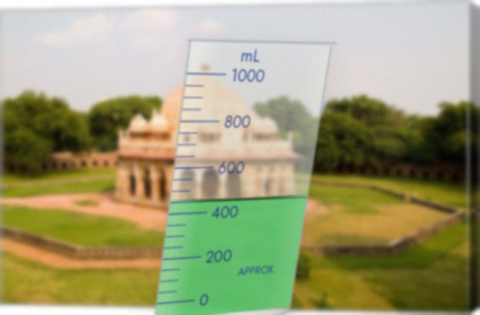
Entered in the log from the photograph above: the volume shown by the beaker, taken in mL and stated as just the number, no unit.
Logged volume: 450
